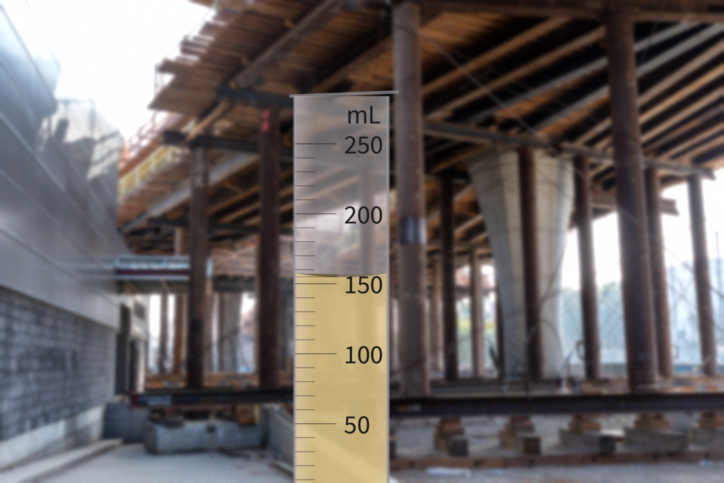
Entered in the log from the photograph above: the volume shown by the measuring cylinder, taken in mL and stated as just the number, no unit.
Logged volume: 155
